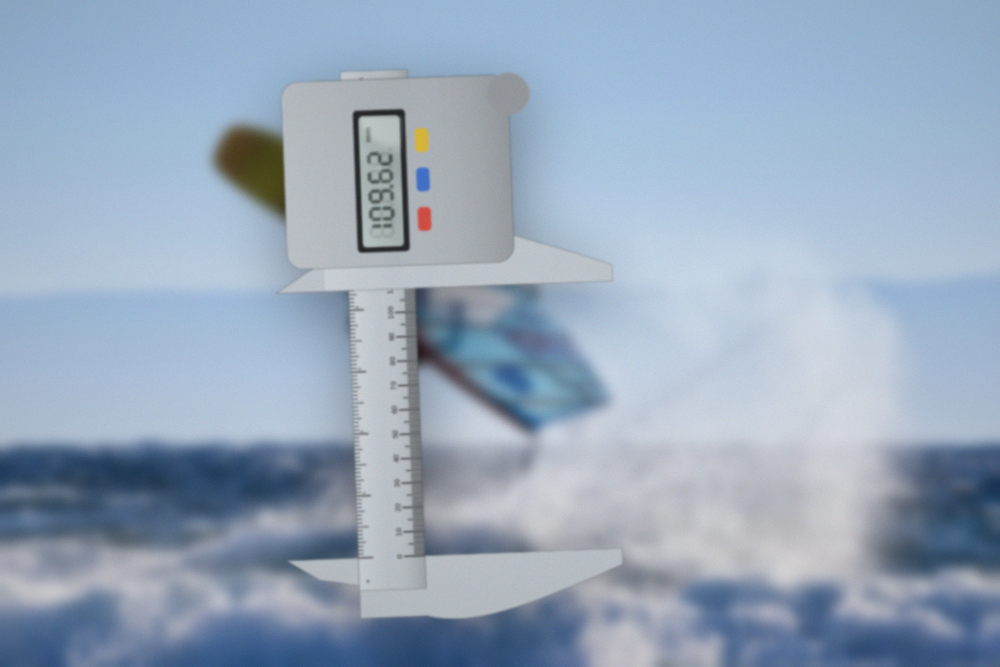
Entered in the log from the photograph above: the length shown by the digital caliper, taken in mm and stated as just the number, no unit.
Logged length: 109.62
